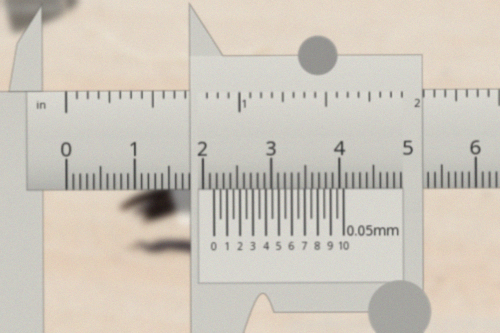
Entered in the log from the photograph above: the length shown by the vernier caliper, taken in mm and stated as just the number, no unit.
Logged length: 21.6
